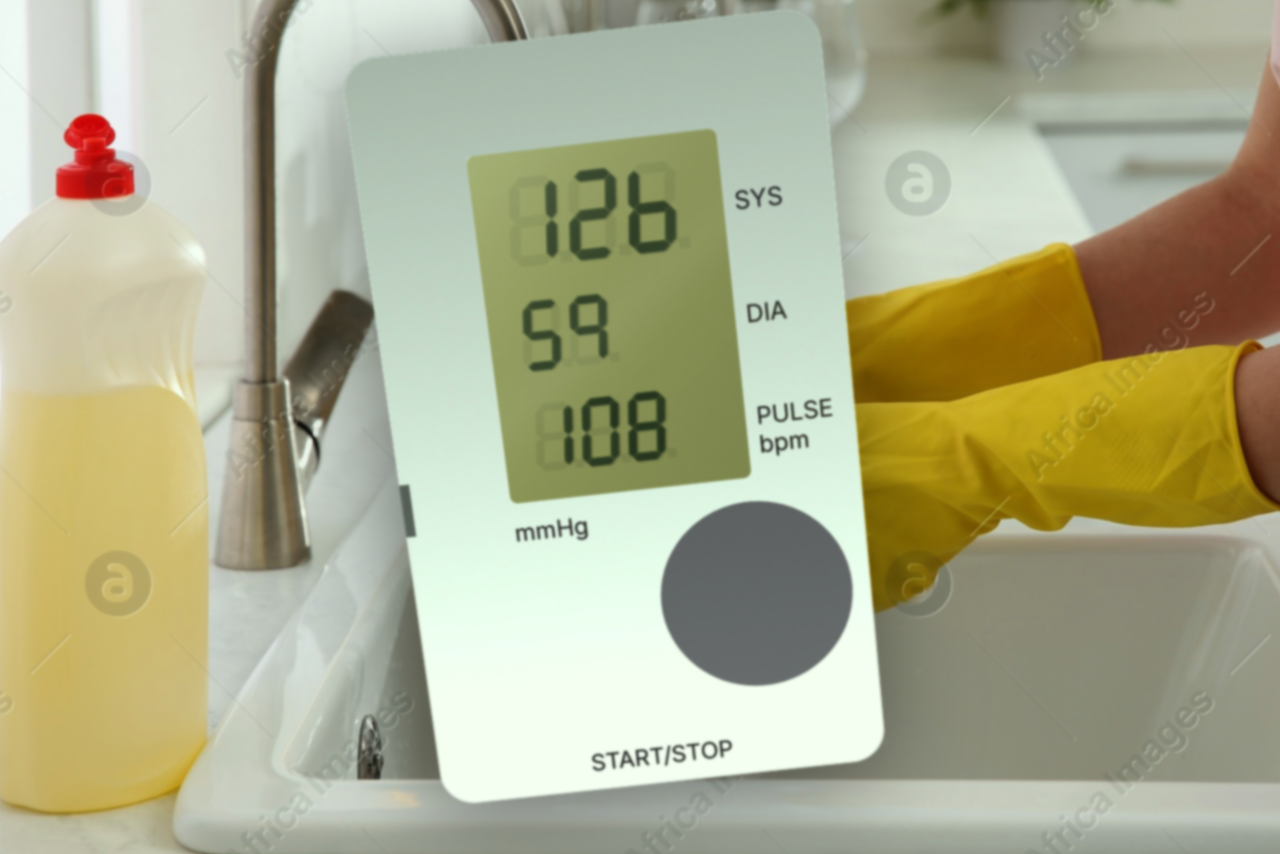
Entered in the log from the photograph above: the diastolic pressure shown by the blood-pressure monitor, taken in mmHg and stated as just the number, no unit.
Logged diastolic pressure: 59
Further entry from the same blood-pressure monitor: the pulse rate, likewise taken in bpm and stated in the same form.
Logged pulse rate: 108
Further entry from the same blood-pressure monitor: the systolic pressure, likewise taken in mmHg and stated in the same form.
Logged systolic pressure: 126
